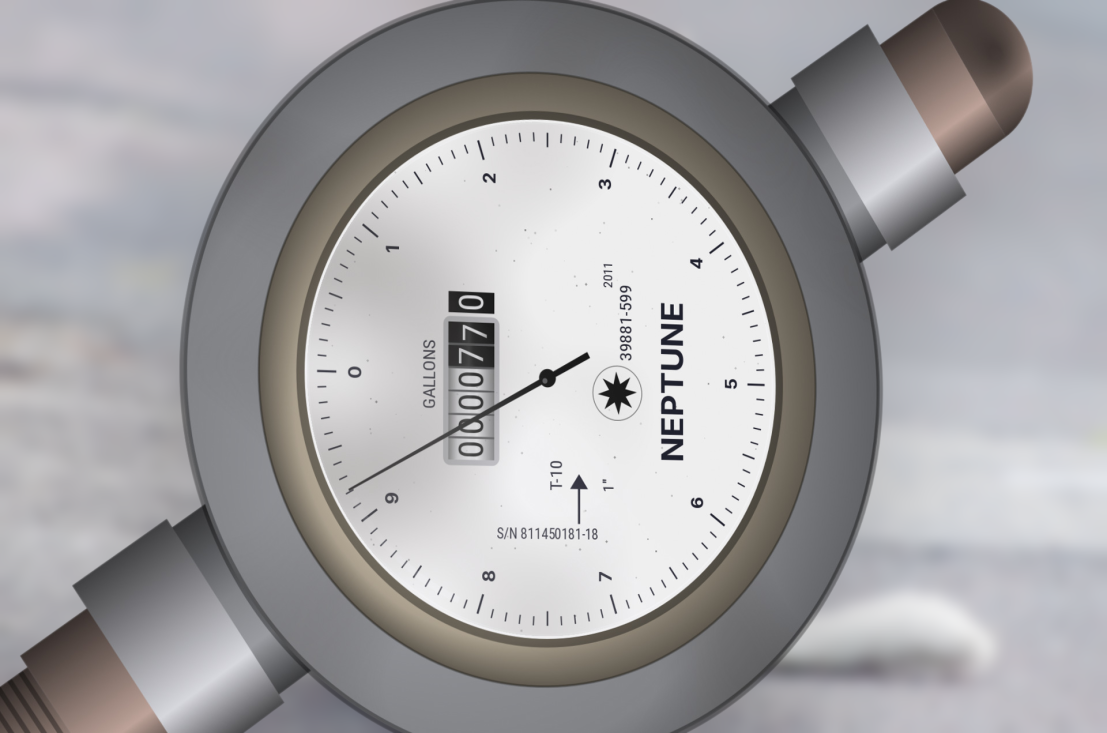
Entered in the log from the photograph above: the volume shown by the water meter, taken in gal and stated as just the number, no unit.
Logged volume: 769.2
